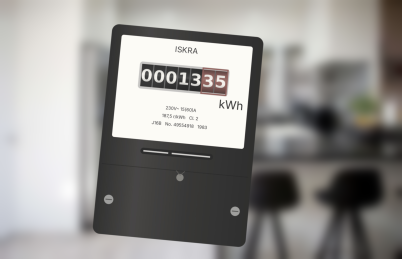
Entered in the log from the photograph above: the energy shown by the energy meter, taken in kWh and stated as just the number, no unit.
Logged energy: 13.35
